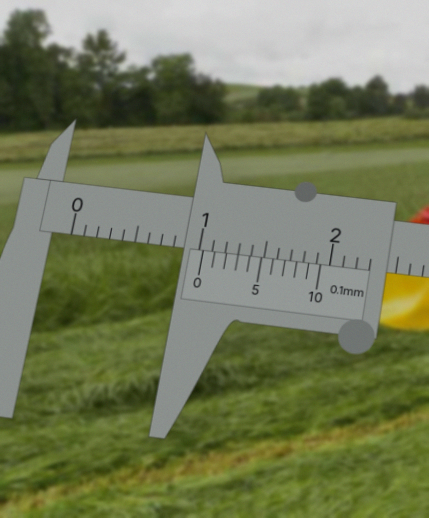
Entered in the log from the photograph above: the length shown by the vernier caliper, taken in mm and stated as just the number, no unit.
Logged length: 10.3
